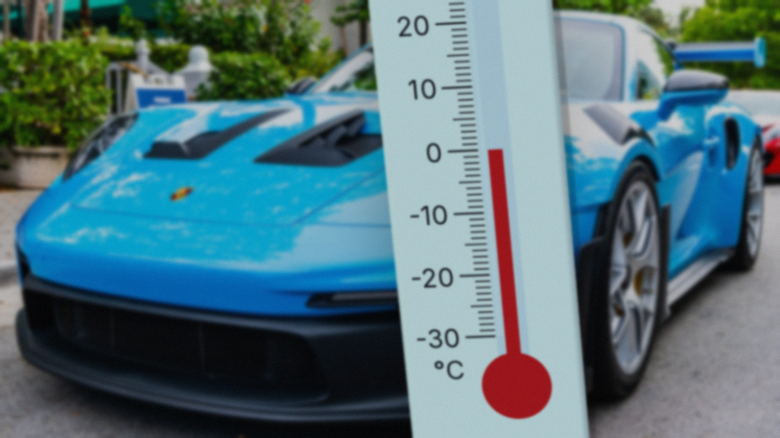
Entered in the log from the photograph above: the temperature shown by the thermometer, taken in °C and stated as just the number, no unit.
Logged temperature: 0
